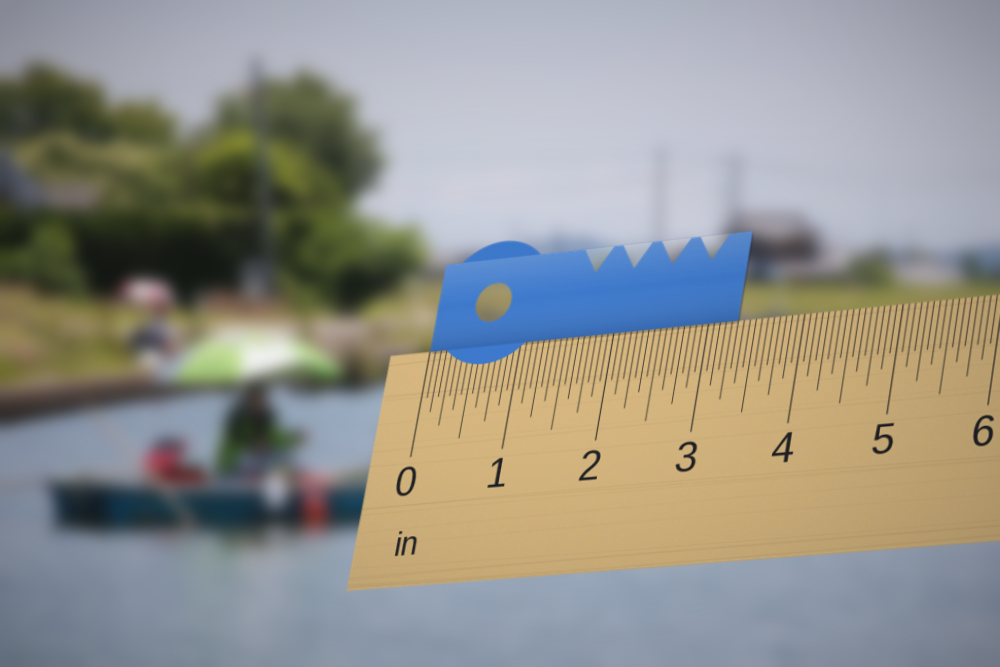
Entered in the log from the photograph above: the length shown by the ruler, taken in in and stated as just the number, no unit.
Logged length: 3.3125
